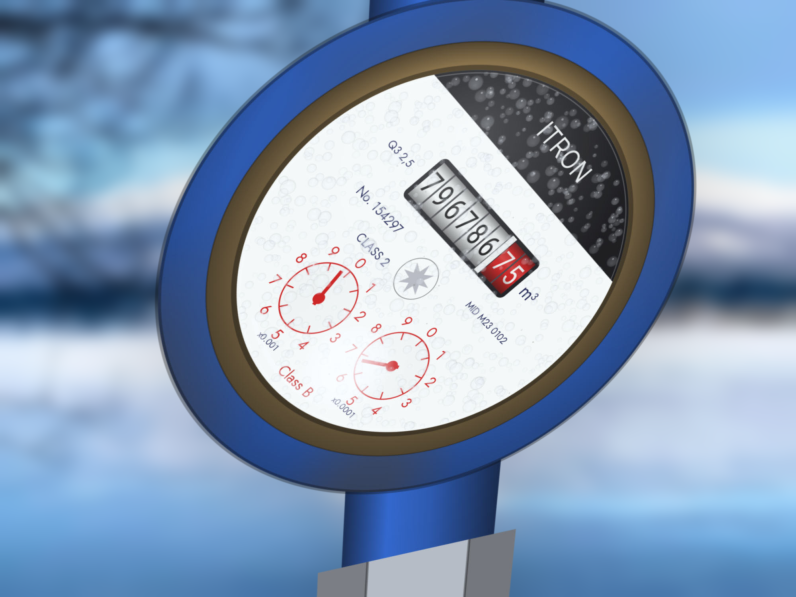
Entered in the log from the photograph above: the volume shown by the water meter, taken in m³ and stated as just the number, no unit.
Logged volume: 796786.7496
